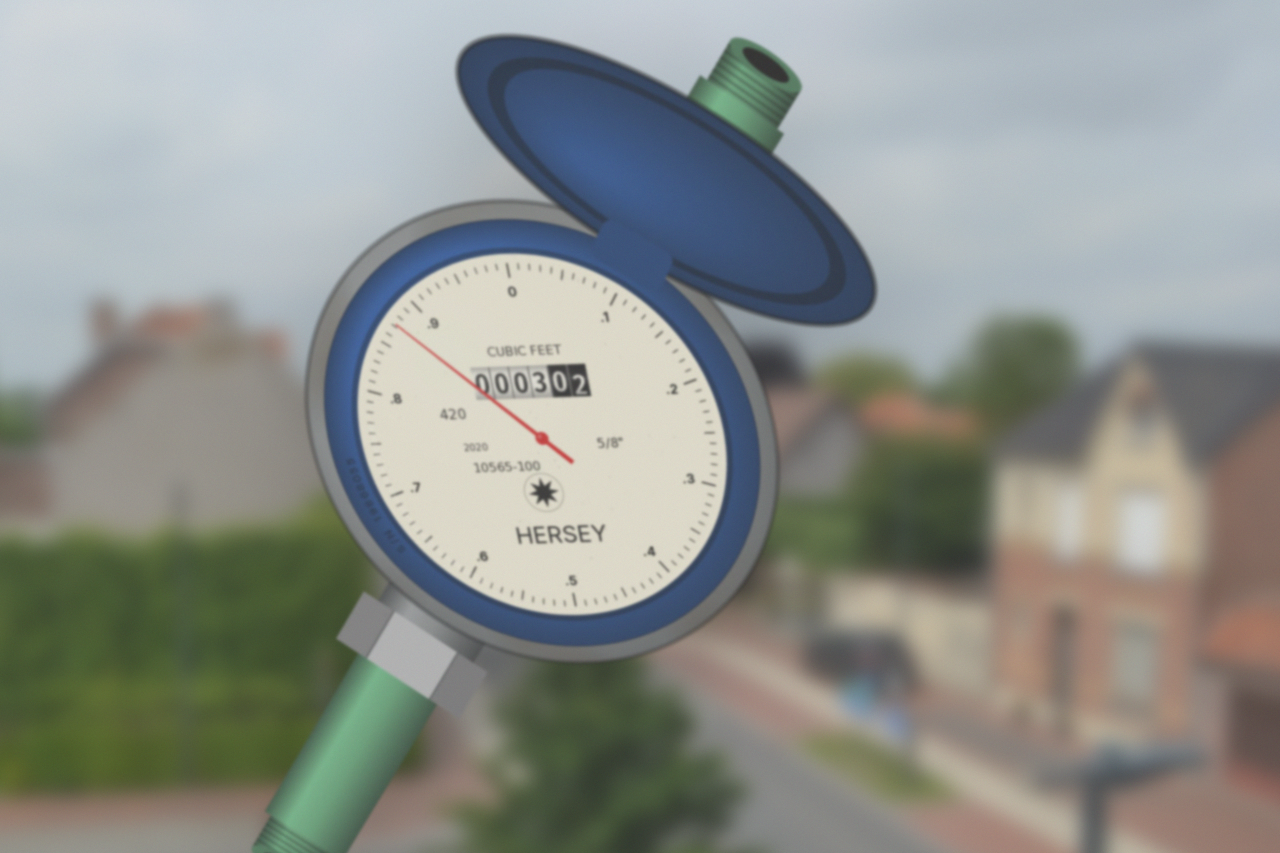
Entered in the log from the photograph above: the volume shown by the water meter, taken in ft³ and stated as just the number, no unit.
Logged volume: 301.87
